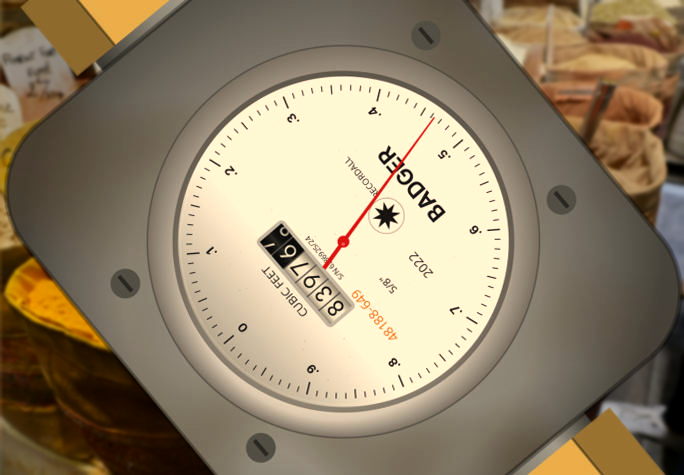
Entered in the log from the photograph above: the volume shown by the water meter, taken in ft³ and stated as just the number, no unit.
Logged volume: 839767.46
